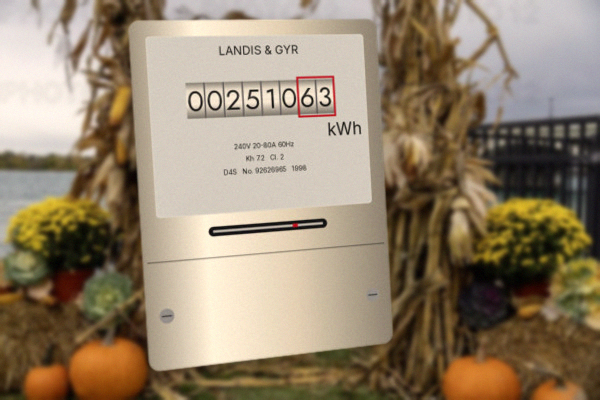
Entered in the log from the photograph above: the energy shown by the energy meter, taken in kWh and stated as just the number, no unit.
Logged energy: 2510.63
